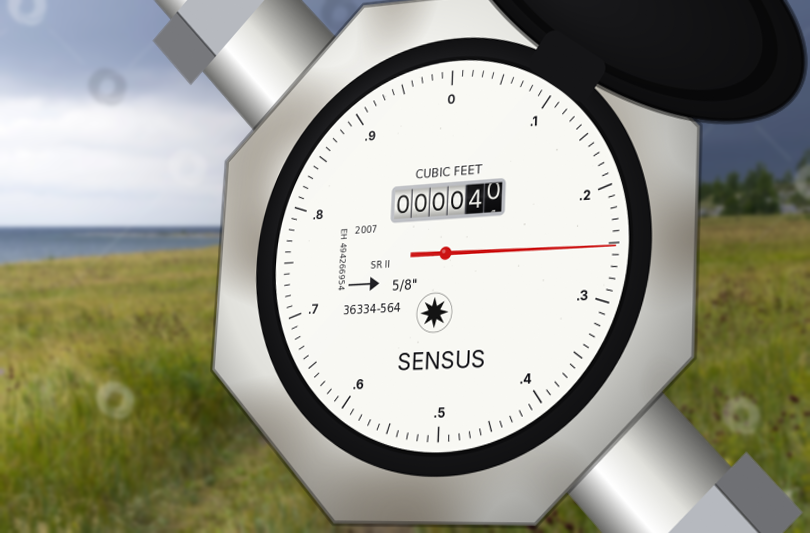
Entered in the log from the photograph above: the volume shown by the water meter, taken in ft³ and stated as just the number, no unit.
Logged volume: 40.25
